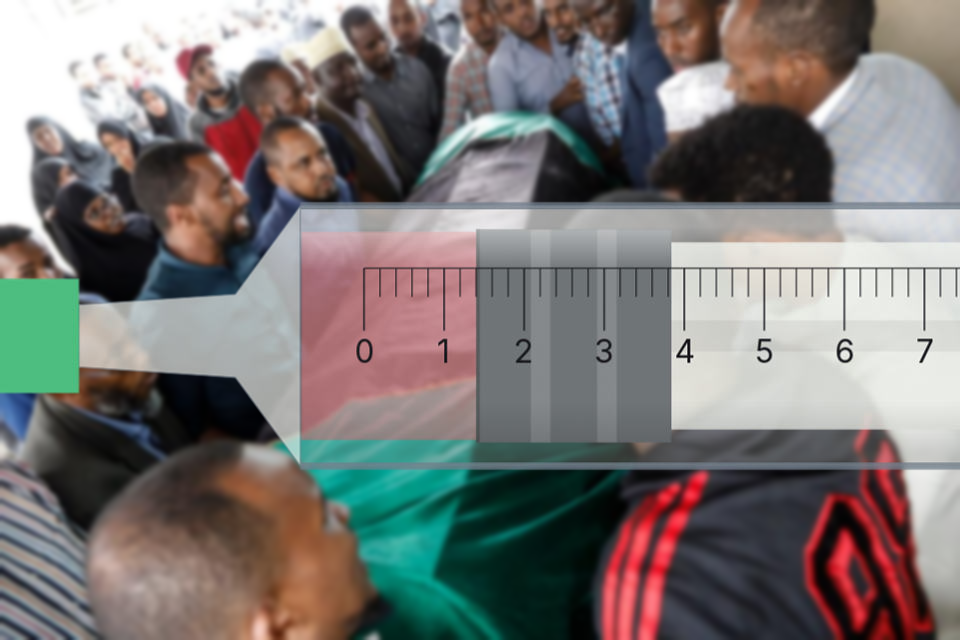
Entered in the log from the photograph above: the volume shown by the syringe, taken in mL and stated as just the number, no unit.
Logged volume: 1.4
